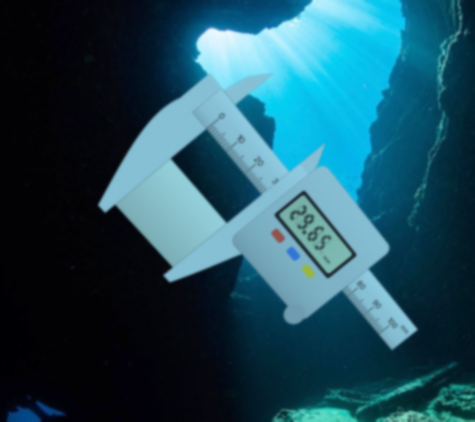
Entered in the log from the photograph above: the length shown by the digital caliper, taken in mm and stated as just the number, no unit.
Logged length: 29.65
